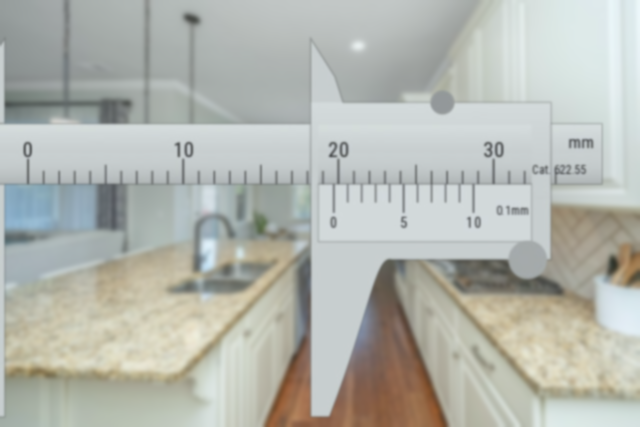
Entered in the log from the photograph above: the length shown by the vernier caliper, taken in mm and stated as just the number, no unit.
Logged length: 19.7
